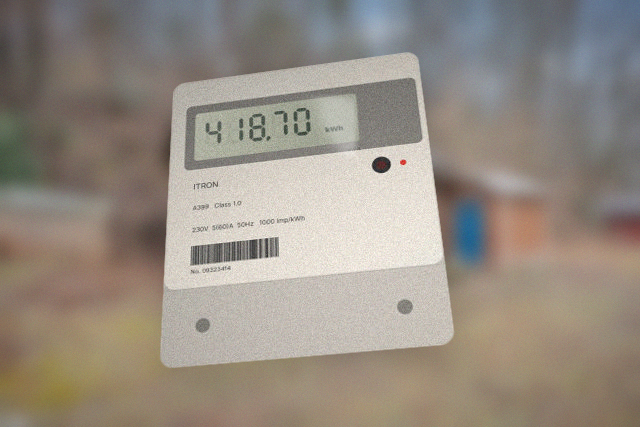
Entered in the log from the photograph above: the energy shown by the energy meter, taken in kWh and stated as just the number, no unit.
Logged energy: 418.70
